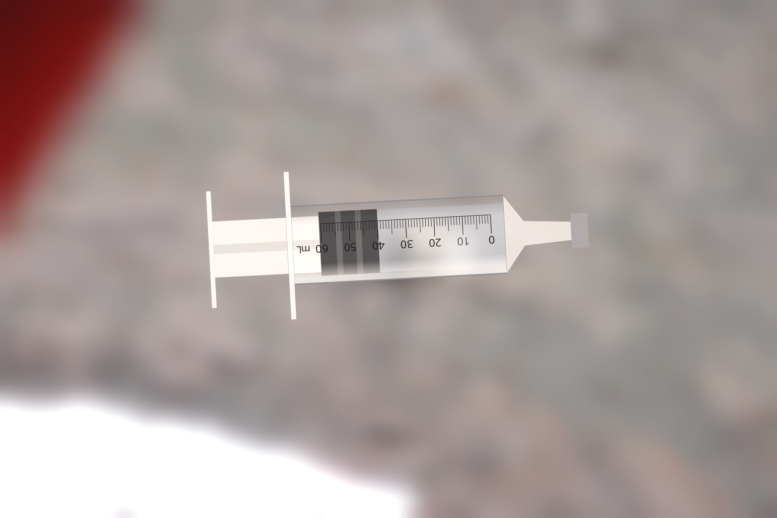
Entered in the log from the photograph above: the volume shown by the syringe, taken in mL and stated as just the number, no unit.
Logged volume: 40
